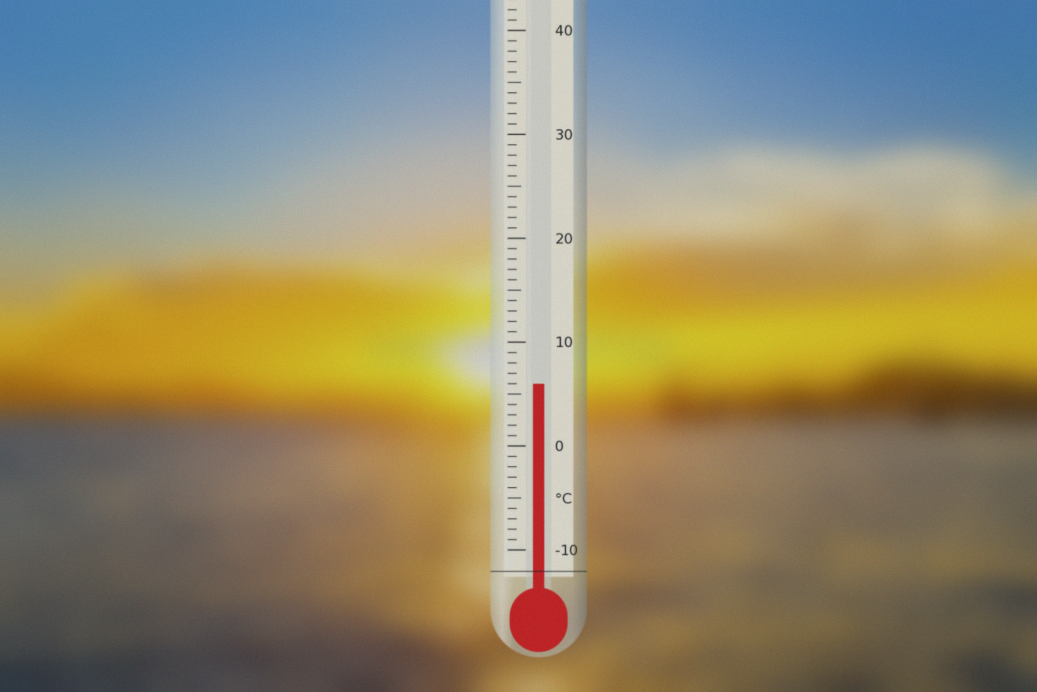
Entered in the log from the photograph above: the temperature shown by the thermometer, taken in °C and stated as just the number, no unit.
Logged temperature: 6
